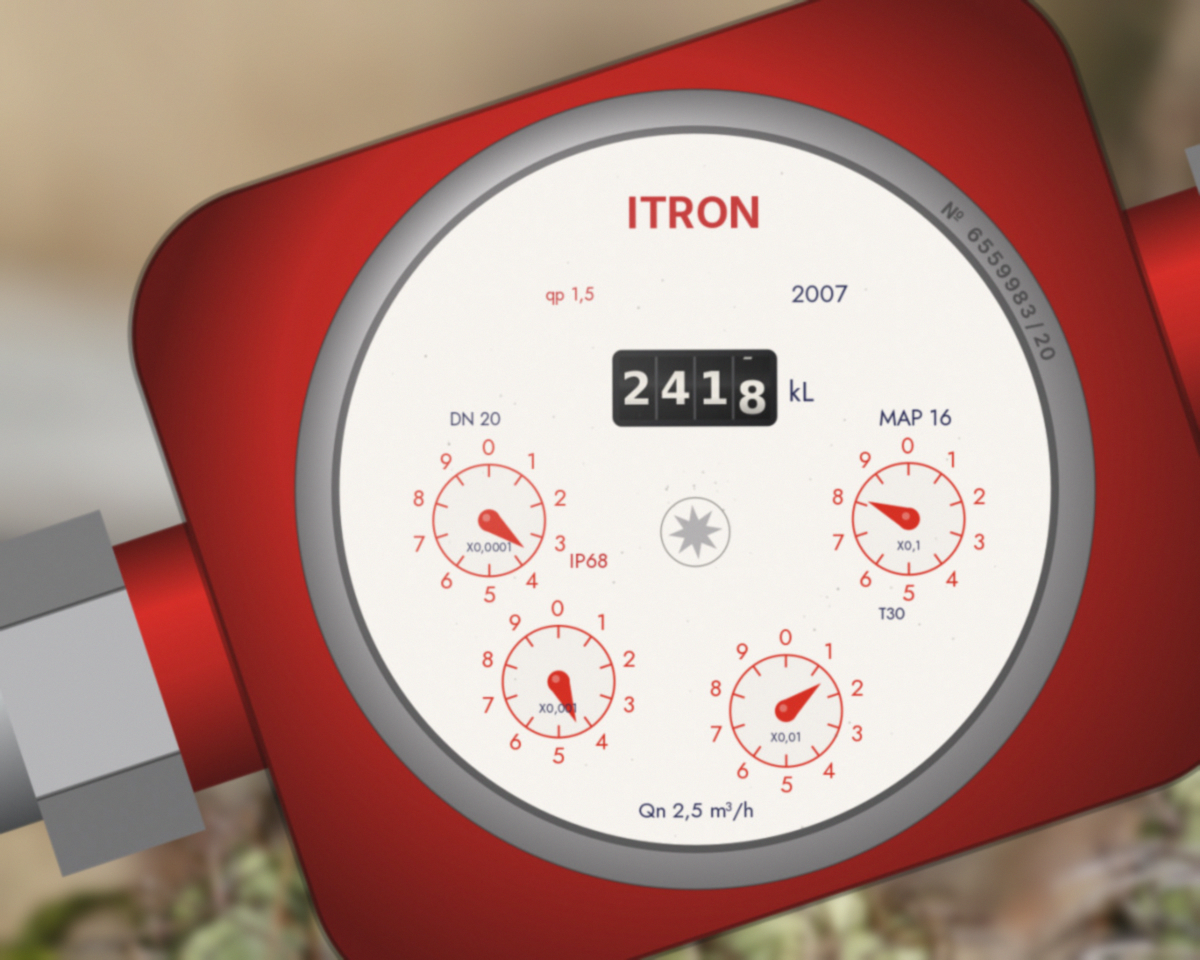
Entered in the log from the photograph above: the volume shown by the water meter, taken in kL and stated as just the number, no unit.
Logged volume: 2417.8143
